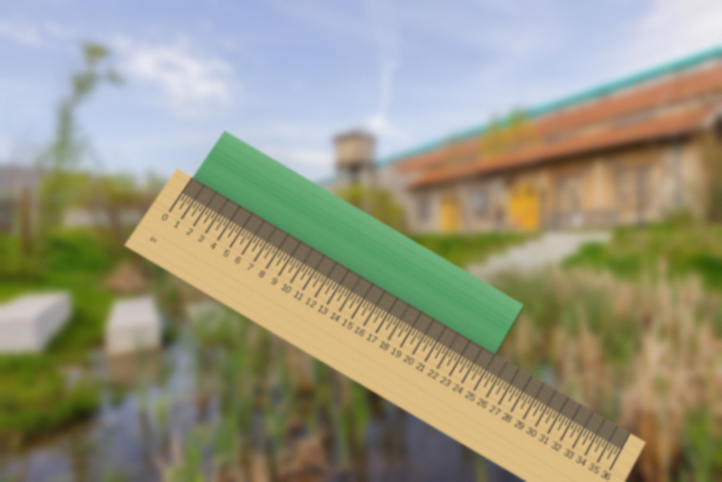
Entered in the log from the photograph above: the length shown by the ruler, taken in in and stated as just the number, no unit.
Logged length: 25
